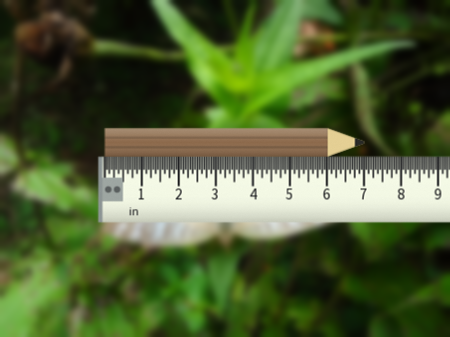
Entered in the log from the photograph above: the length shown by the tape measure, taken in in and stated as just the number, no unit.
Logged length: 7
